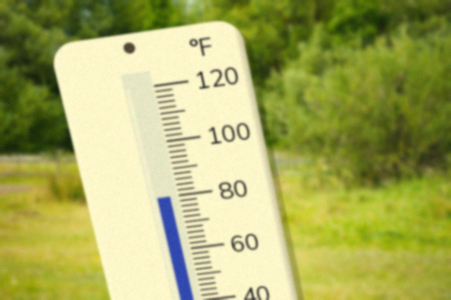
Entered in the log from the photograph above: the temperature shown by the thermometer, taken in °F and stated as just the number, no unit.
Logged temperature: 80
